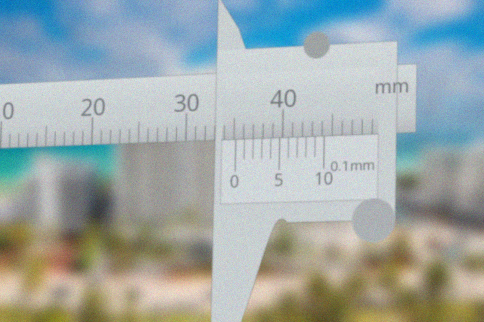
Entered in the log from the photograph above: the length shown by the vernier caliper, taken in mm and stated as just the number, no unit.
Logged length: 35.2
